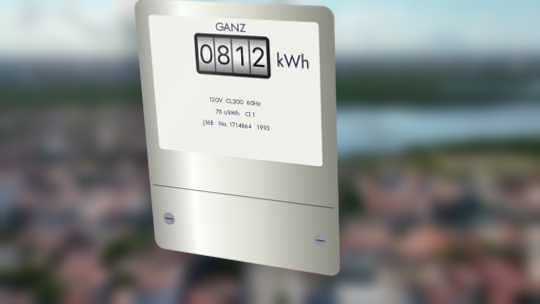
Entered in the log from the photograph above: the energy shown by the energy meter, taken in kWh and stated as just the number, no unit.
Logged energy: 812
